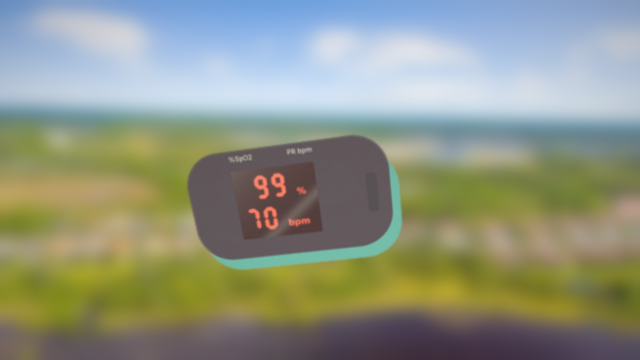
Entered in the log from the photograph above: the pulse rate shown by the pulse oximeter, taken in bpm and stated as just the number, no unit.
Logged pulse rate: 70
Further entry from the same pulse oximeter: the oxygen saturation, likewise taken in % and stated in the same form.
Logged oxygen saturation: 99
